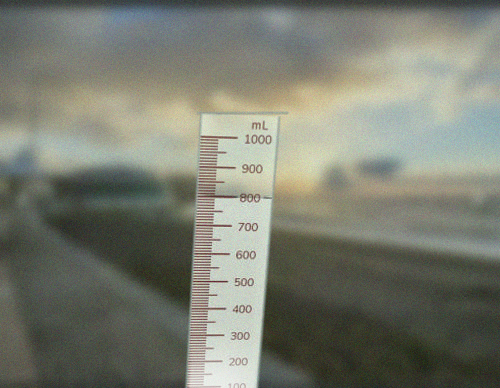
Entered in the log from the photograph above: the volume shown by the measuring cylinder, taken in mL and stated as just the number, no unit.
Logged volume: 800
